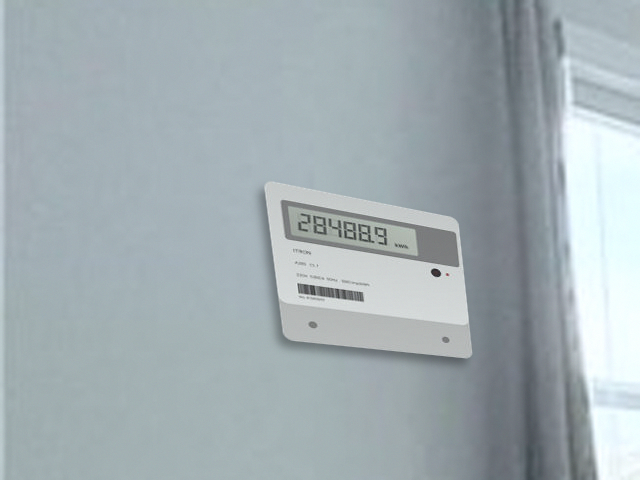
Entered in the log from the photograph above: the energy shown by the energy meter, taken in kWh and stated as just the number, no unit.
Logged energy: 28488.9
